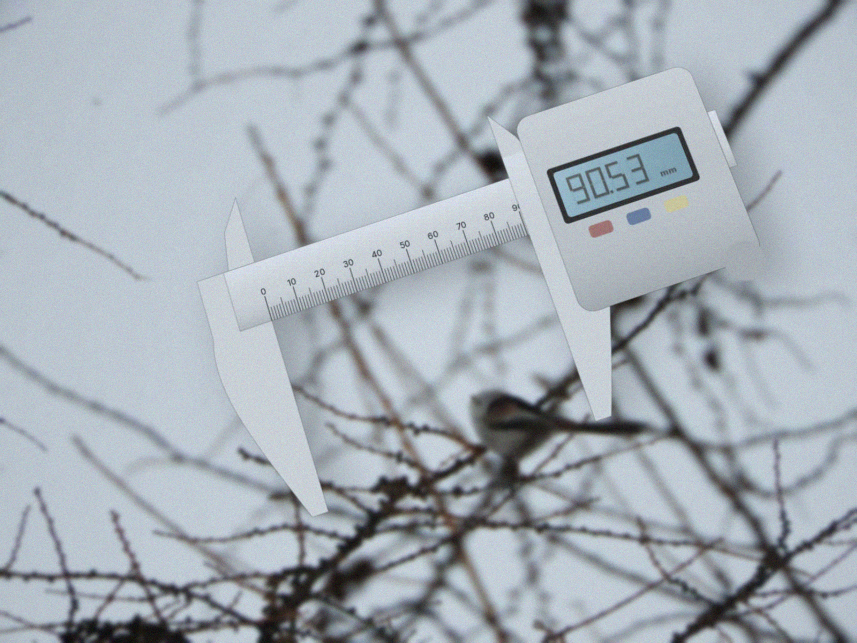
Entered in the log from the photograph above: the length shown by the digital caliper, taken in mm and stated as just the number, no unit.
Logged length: 90.53
